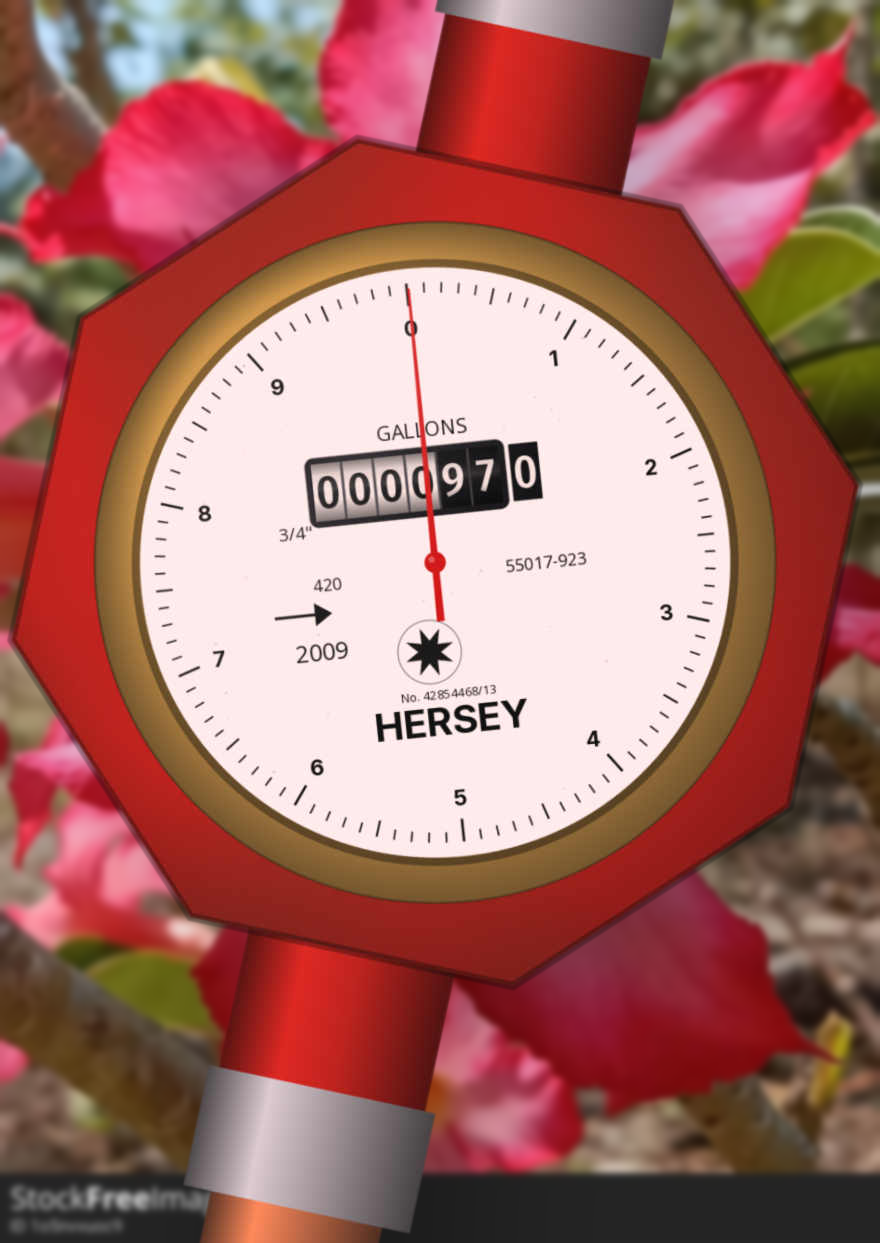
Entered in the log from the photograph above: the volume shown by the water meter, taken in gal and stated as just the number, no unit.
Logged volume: 970.0
